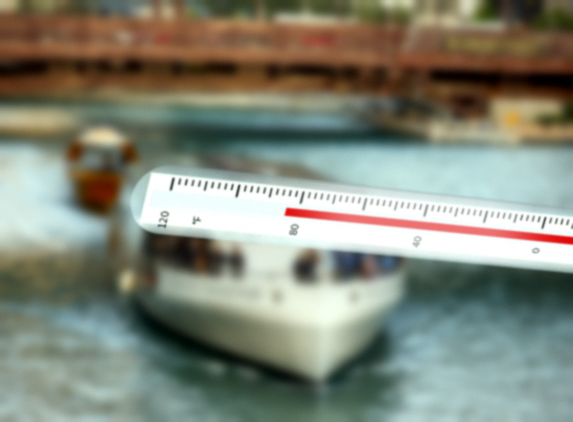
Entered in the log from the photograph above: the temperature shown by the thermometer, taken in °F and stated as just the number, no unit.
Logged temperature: 84
